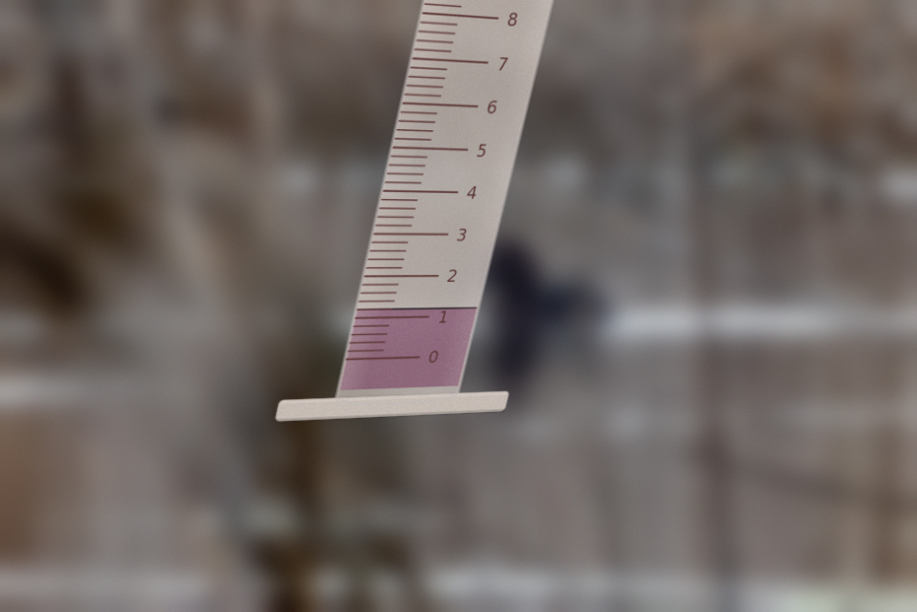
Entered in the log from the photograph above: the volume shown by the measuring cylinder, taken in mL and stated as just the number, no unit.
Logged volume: 1.2
